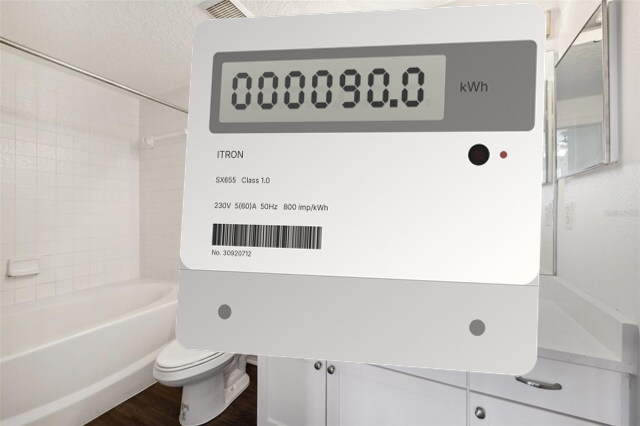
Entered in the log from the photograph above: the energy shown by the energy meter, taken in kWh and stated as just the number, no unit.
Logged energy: 90.0
